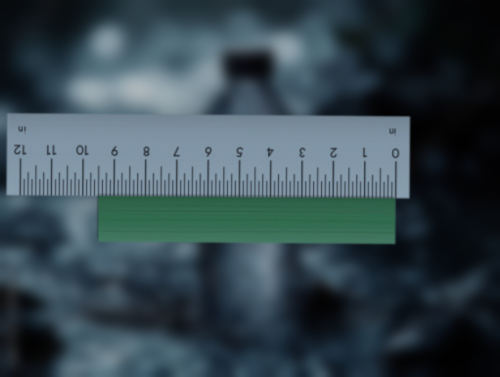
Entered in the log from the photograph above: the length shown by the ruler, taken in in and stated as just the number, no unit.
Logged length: 9.5
